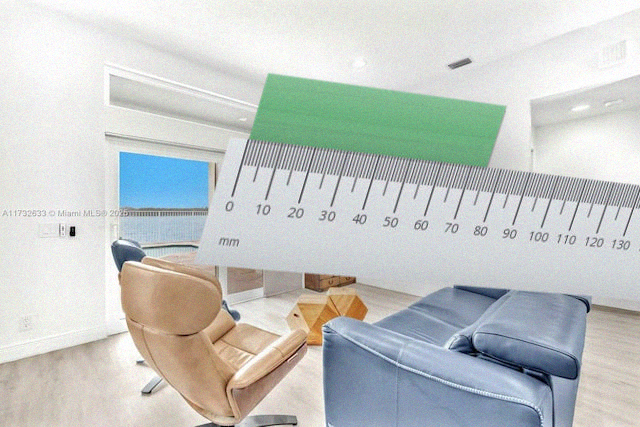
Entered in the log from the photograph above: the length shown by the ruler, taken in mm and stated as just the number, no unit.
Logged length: 75
